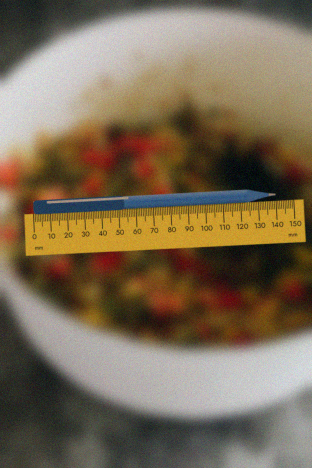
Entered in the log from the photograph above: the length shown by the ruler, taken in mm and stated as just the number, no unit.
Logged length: 140
